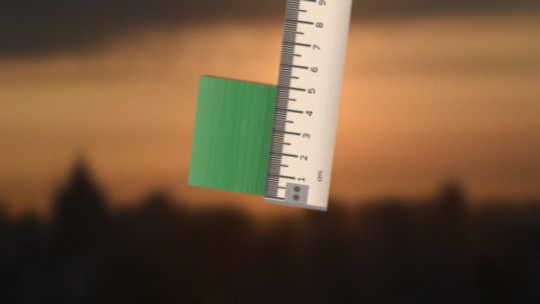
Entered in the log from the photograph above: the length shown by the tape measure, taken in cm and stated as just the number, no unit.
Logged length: 5
